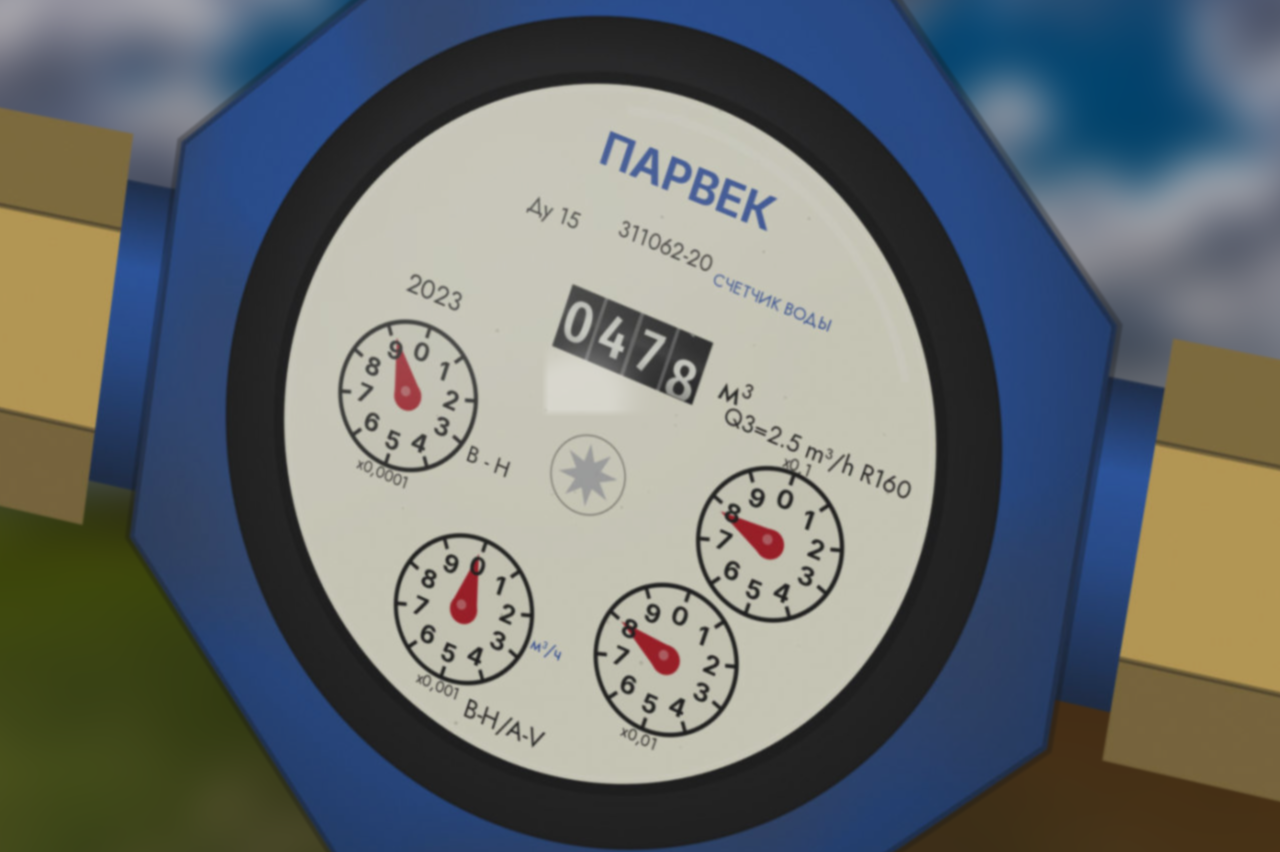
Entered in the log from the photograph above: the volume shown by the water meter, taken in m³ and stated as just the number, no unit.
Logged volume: 477.7799
